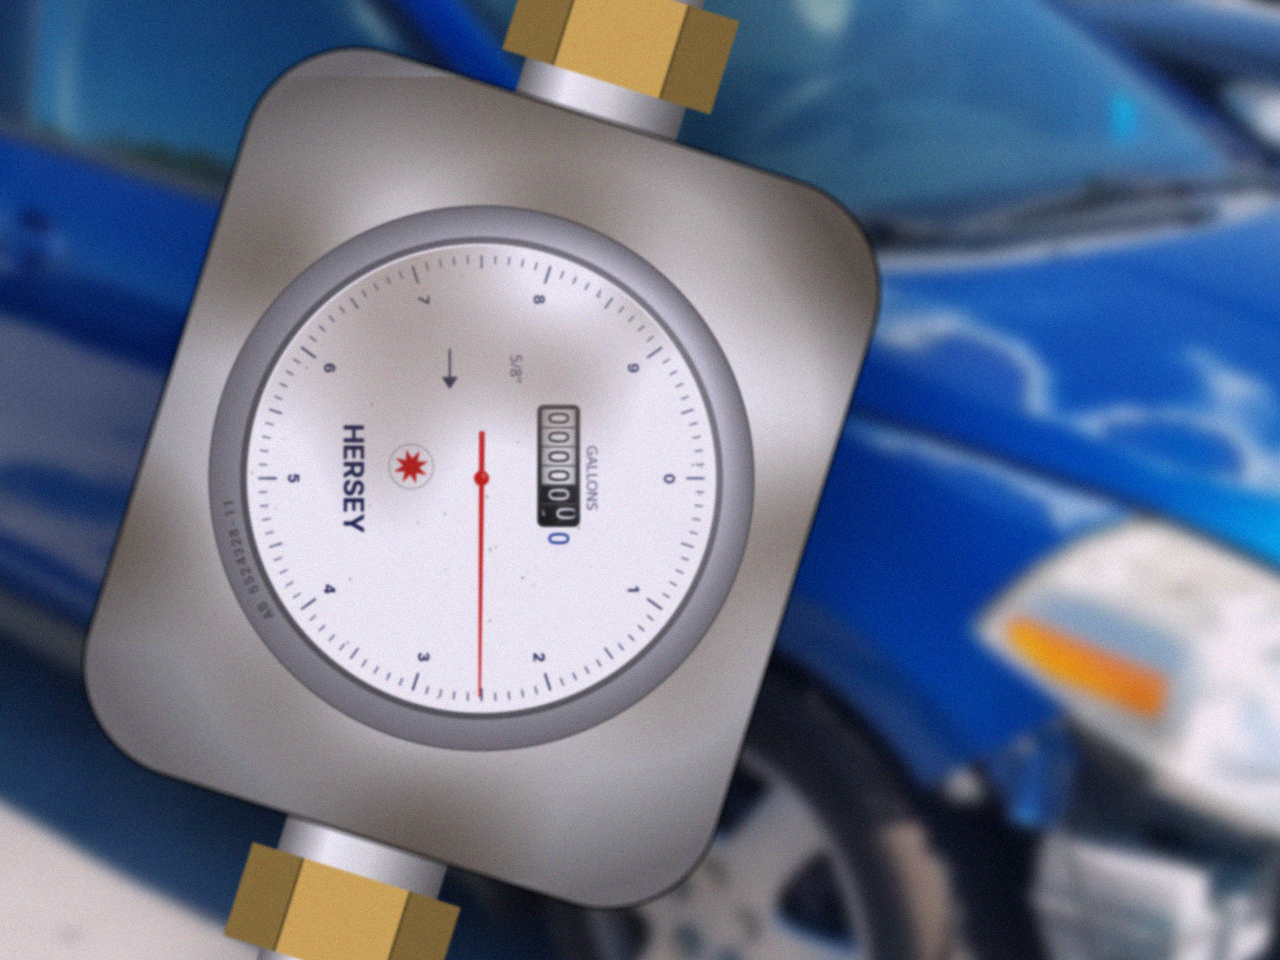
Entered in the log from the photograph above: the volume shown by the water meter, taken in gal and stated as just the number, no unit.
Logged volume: 2.5
